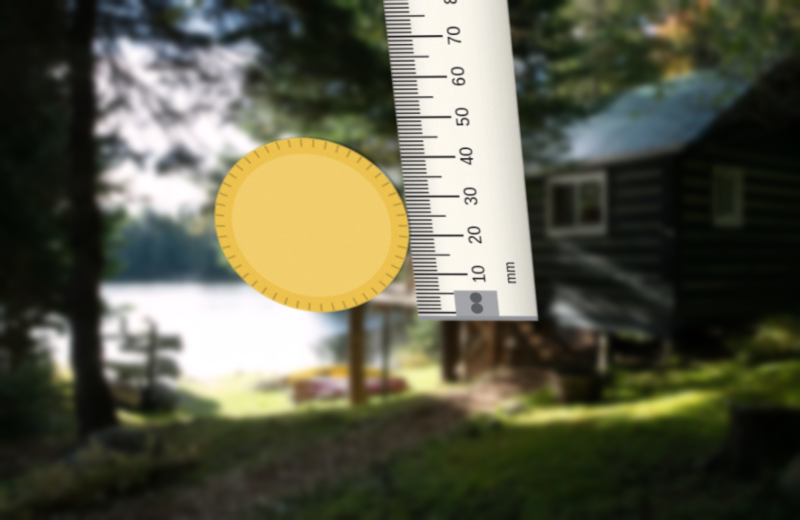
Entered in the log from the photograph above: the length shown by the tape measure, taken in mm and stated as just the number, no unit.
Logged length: 45
